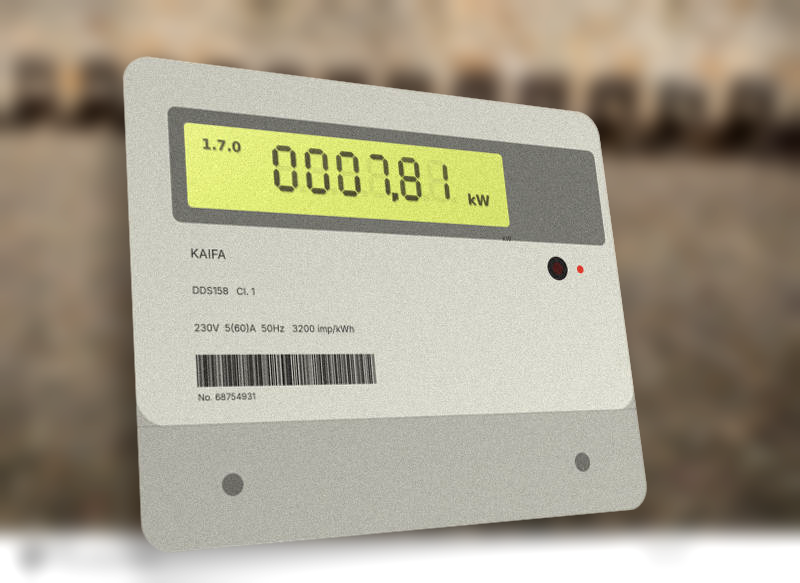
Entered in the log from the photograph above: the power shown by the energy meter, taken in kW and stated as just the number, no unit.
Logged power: 7.81
